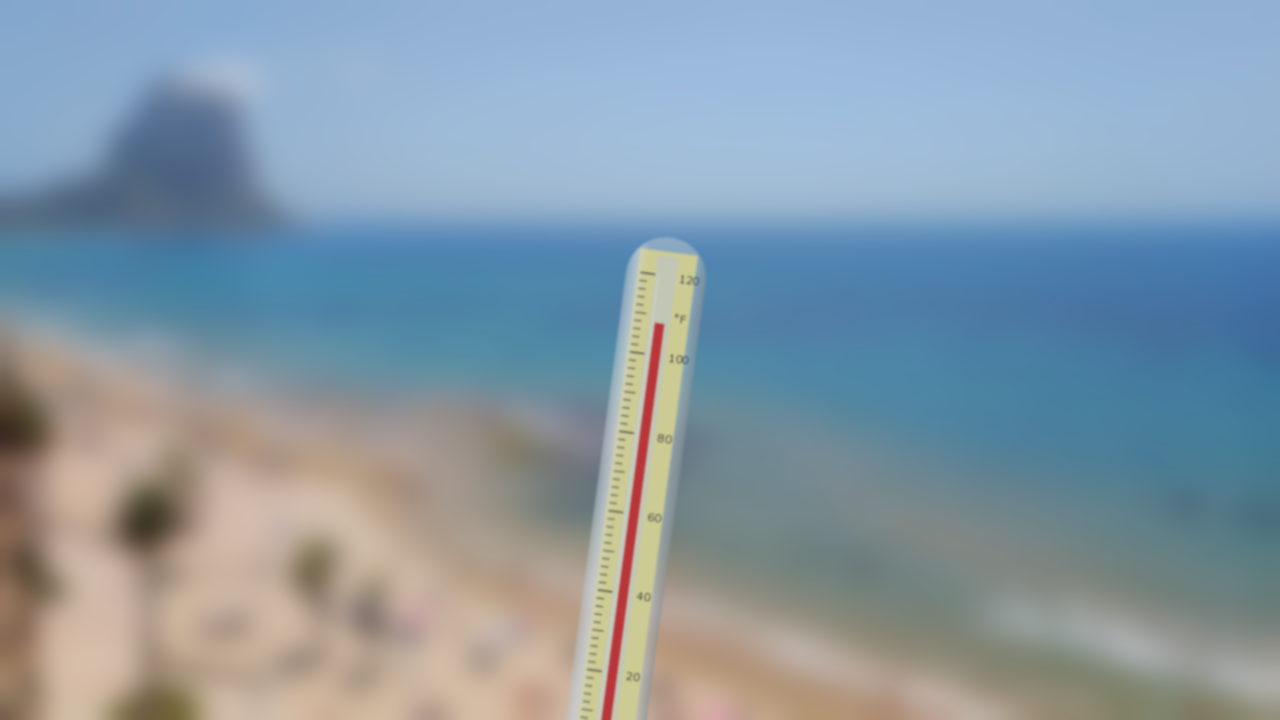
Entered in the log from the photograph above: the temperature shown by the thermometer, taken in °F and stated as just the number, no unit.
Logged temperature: 108
